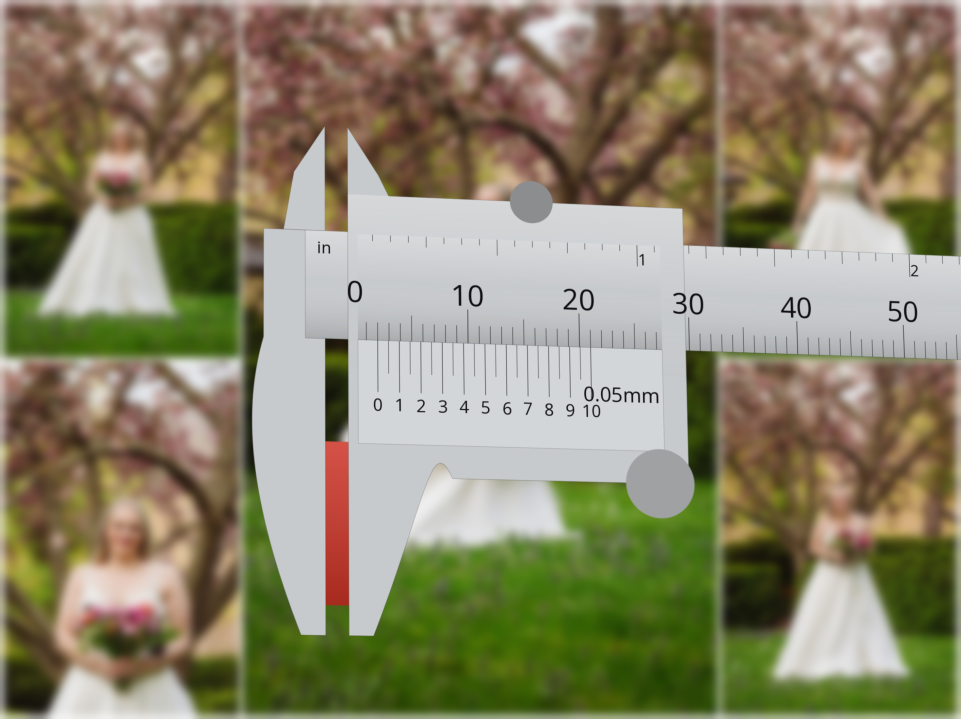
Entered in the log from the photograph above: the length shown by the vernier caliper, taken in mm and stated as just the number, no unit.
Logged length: 2.0
